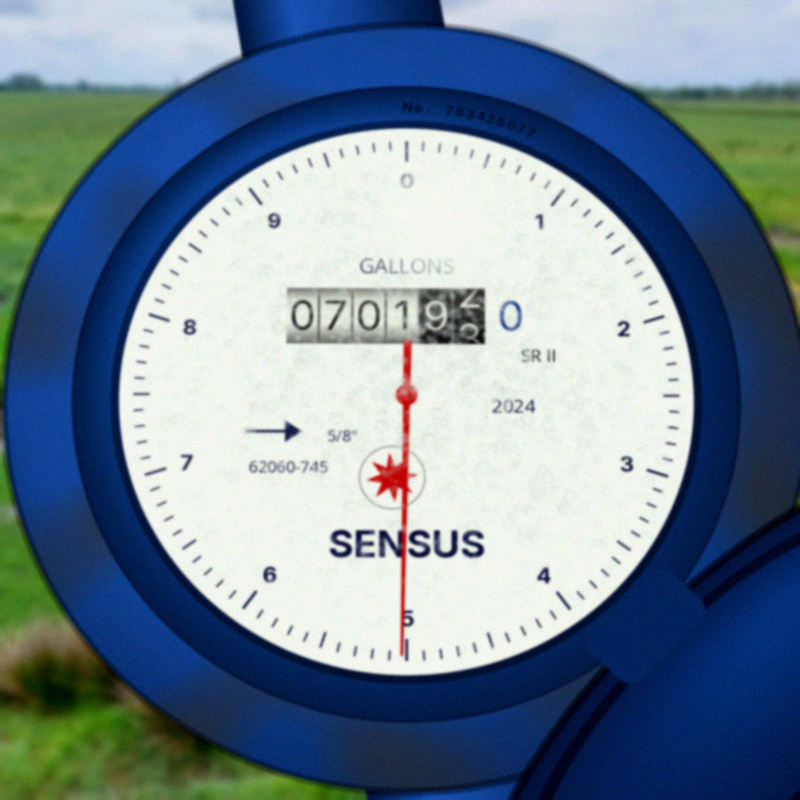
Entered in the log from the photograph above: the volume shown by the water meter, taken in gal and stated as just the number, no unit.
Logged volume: 701925.0
